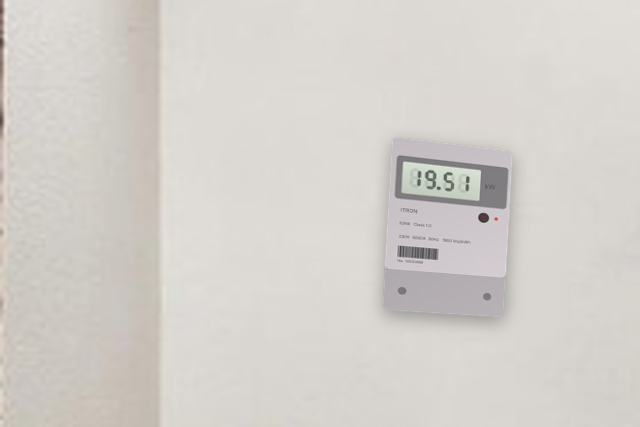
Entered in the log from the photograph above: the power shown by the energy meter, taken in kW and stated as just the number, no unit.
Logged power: 19.51
